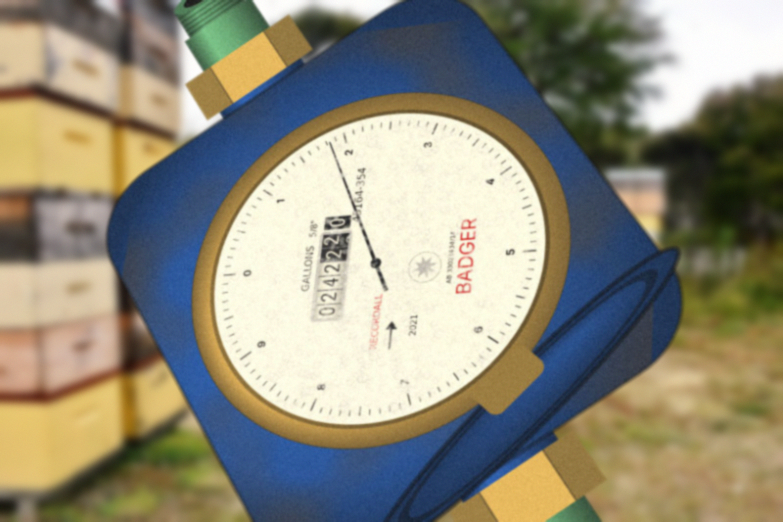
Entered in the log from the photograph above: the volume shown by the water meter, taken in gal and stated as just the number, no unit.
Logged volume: 242221.8
